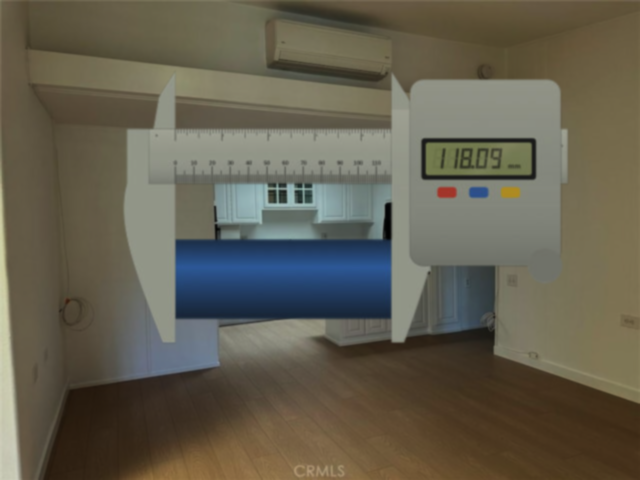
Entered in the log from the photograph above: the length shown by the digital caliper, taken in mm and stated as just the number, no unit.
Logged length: 118.09
